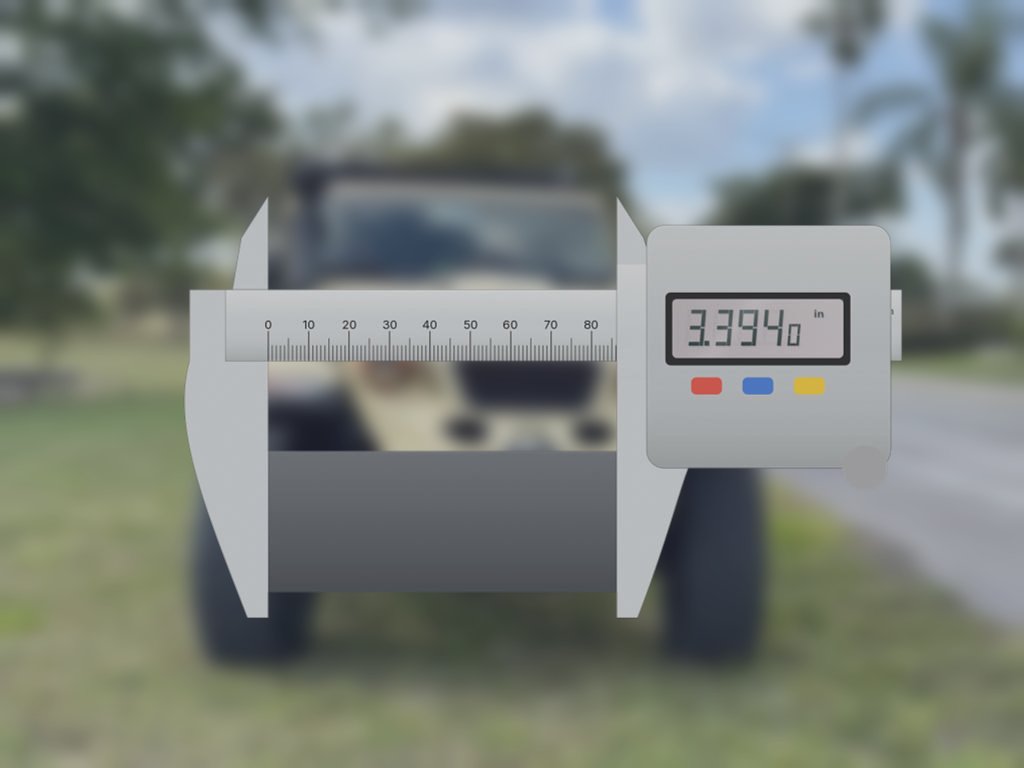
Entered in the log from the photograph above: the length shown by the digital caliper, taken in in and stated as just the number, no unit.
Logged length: 3.3940
